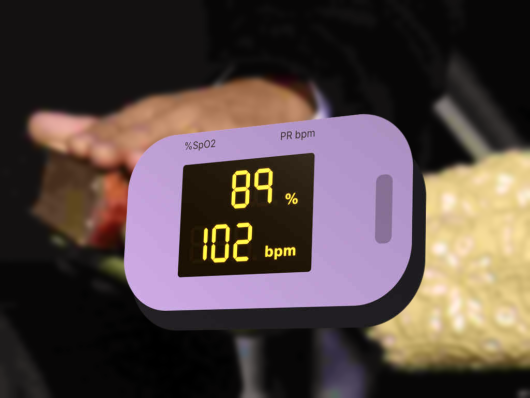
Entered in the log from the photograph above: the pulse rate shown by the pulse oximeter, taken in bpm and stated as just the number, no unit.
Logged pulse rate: 102
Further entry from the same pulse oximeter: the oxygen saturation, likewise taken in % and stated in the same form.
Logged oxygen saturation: 89
